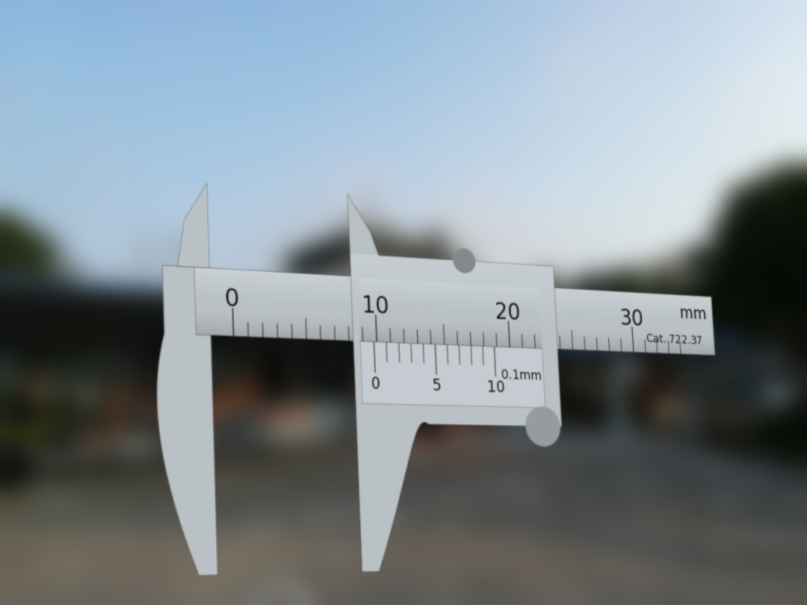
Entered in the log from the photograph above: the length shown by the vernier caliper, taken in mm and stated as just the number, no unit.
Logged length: 9.8
